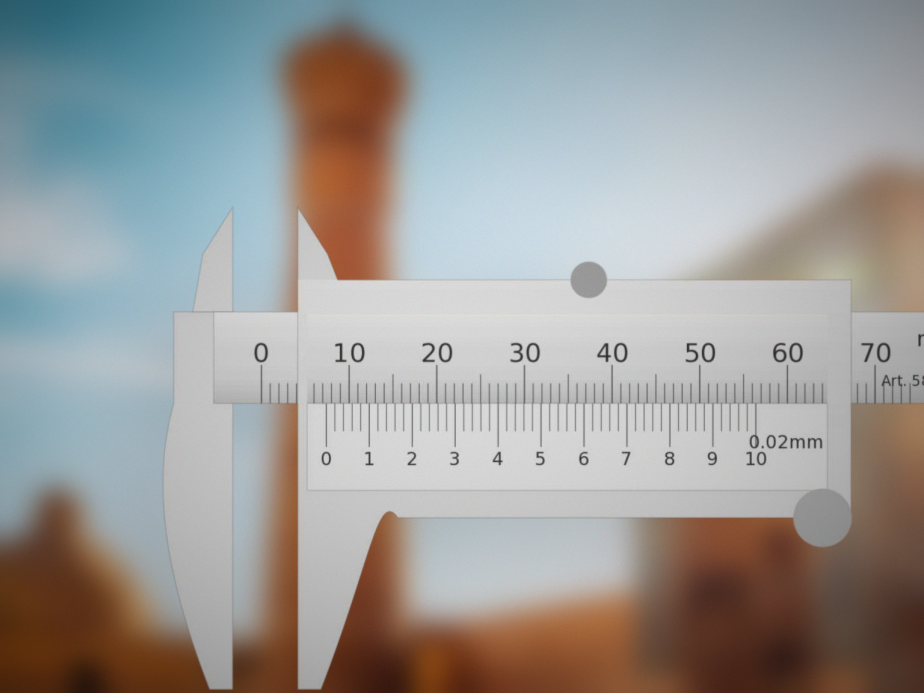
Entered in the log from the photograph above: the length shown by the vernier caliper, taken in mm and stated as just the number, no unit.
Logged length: 7.4
